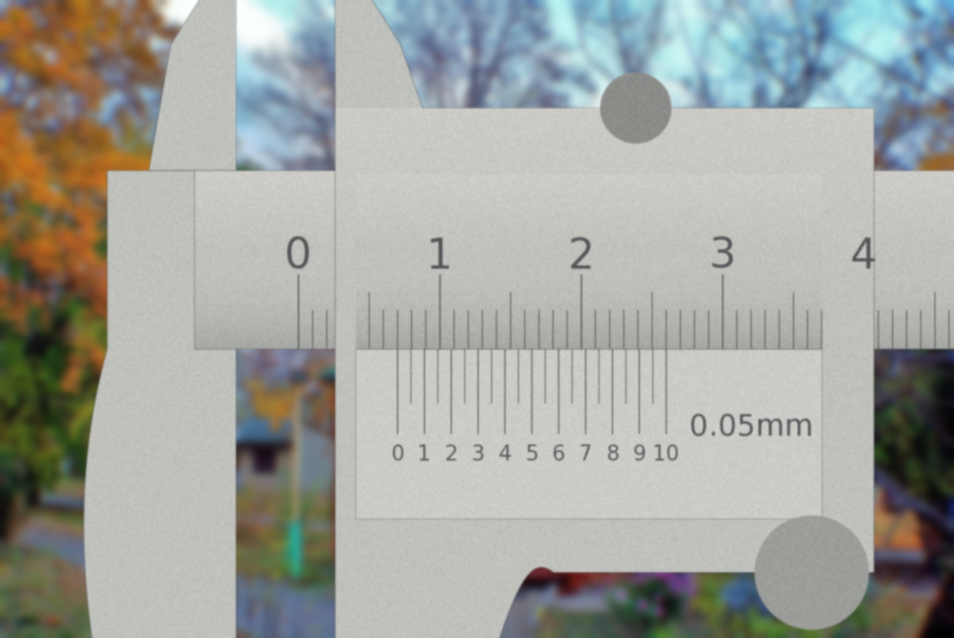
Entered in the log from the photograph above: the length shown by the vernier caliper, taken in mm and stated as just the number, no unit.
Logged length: 7.0
